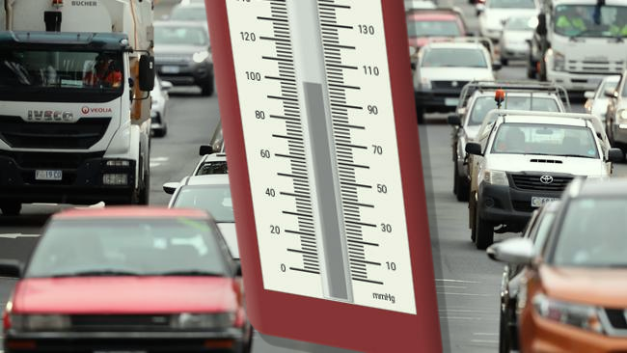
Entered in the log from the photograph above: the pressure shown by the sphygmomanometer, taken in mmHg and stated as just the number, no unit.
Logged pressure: 100
